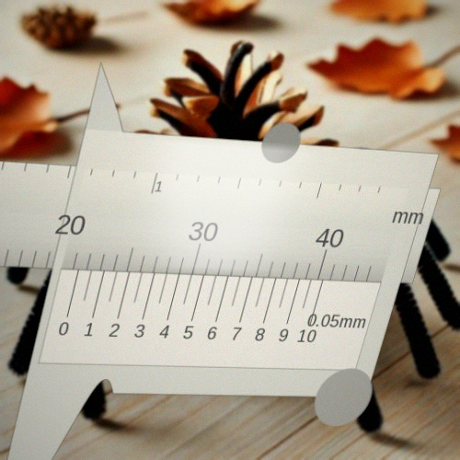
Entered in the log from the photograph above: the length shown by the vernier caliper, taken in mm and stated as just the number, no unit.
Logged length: 21.4
